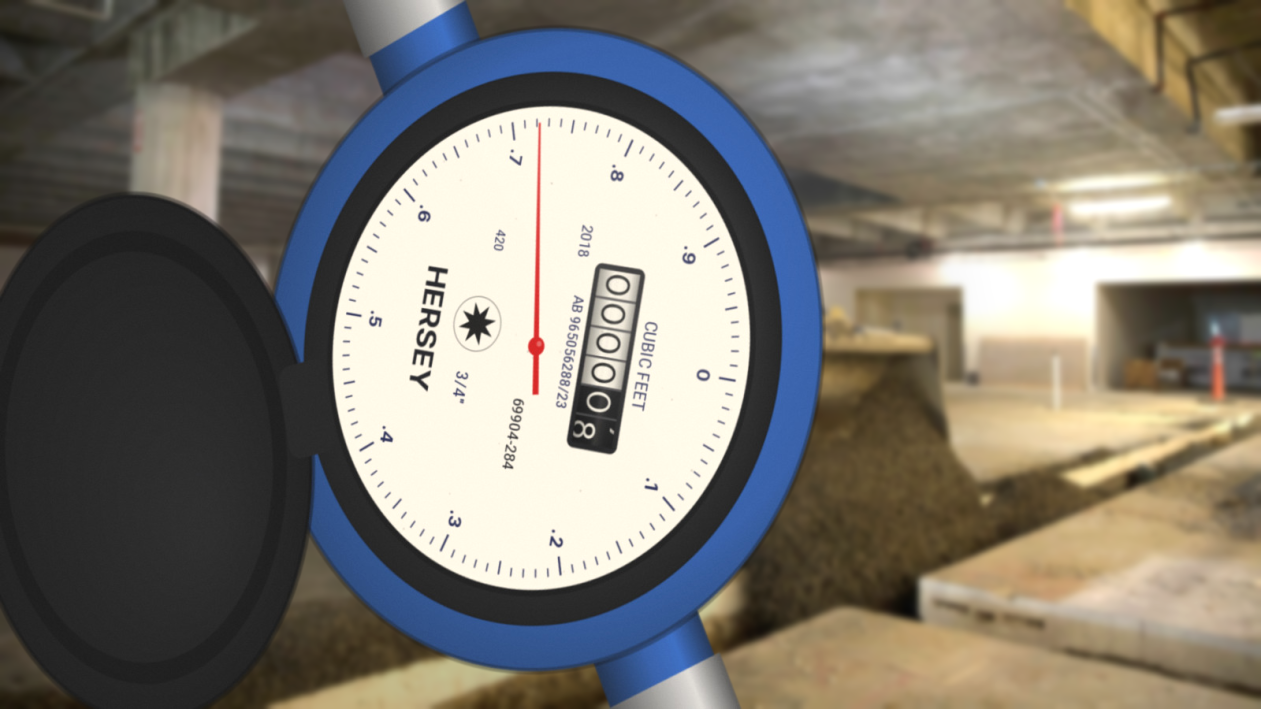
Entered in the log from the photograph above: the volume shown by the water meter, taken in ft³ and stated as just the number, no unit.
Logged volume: 7.72
